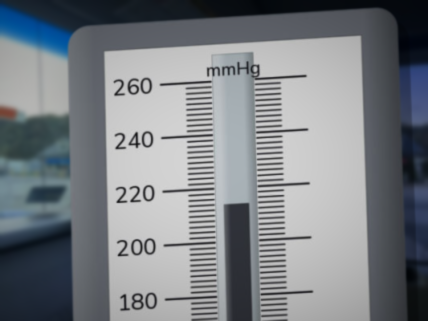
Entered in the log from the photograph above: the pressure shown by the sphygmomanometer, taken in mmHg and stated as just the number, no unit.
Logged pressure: 214
